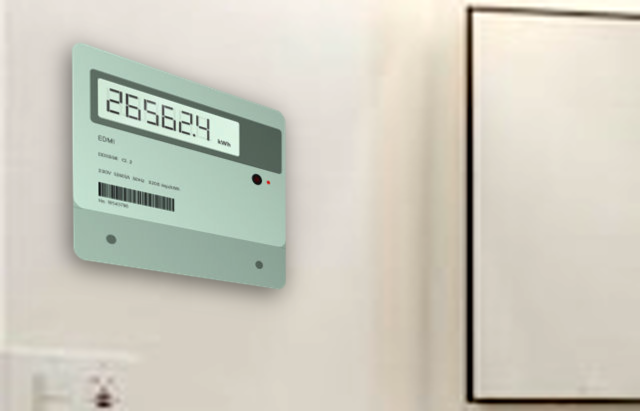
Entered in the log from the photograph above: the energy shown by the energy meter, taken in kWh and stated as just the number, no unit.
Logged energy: 26562.4
